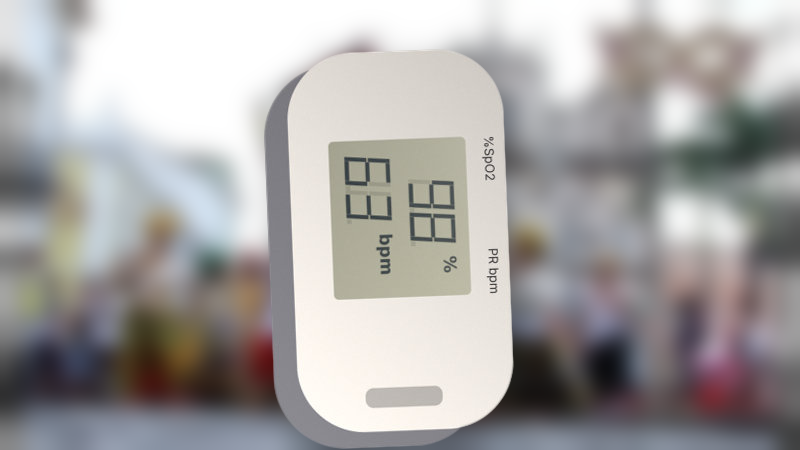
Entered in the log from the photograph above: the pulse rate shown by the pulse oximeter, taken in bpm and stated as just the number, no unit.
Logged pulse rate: 63
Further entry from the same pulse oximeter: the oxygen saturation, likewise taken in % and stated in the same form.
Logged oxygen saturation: 98
